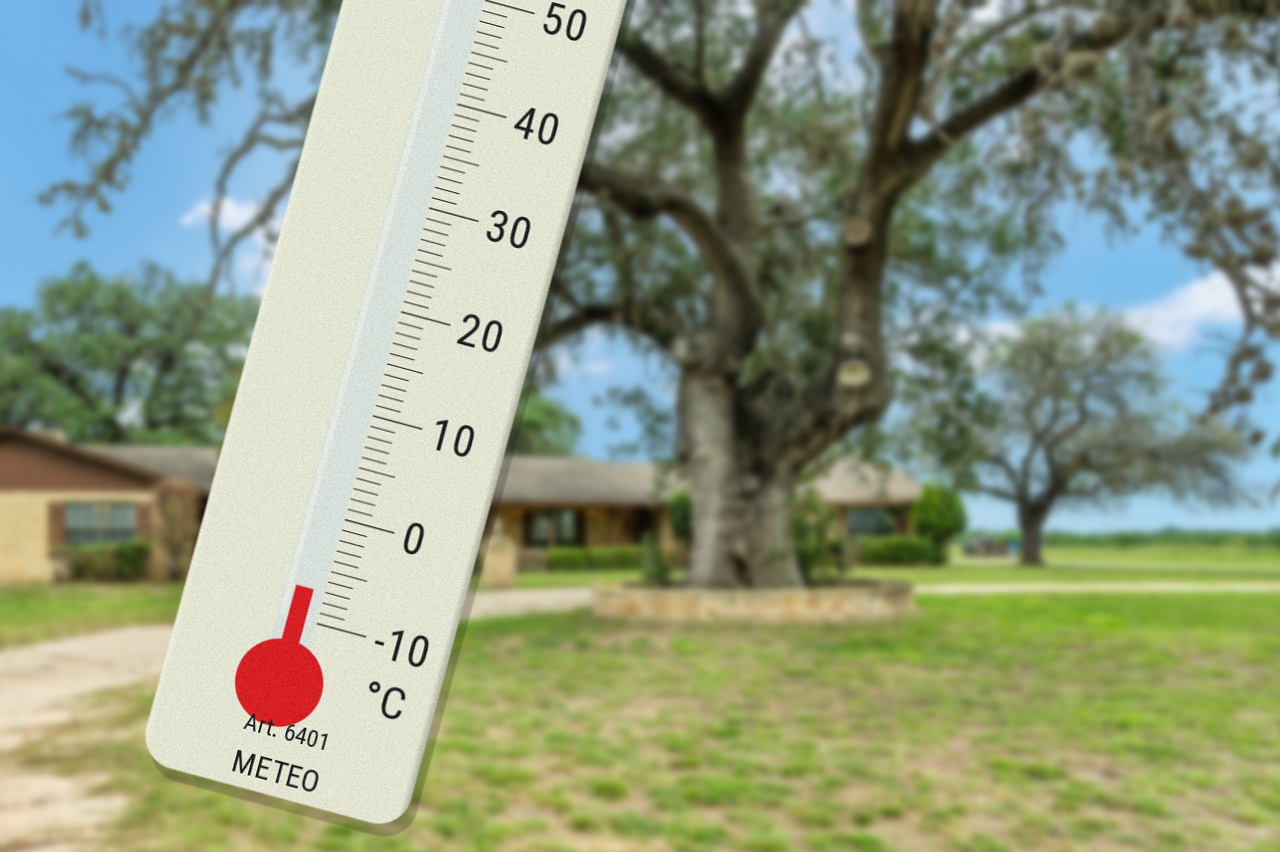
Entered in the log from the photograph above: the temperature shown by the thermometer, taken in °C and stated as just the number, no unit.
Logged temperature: -7
